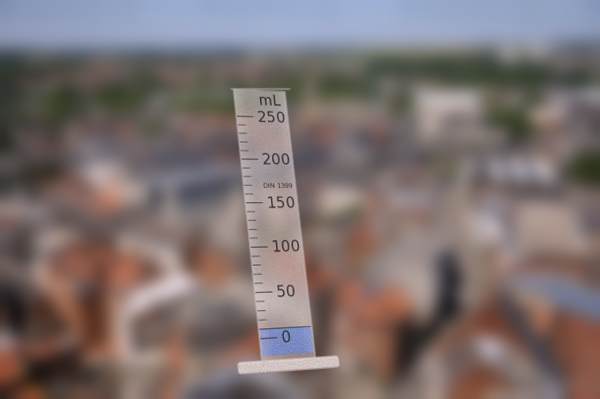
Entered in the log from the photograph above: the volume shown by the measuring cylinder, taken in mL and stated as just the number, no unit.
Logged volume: 10
